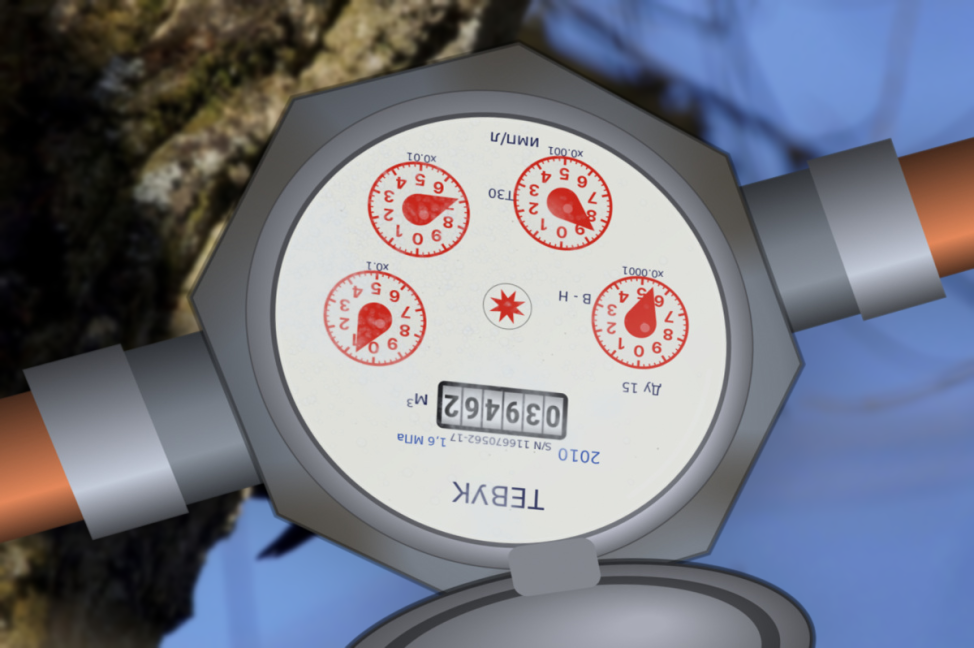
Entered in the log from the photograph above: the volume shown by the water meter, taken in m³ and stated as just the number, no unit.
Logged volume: 39462.0685
